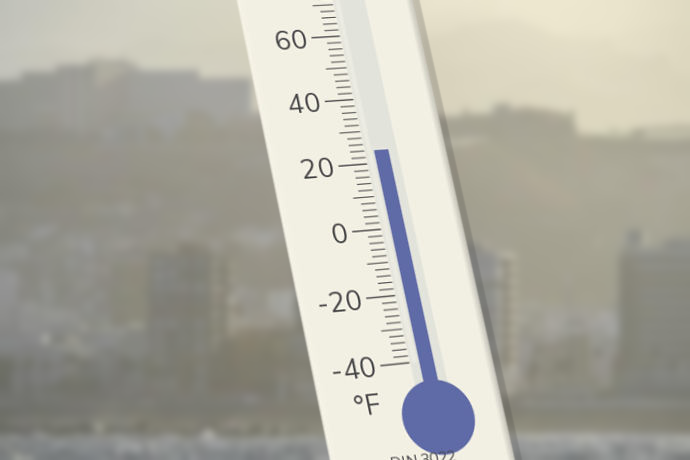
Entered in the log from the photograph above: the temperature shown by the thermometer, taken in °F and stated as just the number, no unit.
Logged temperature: 24
